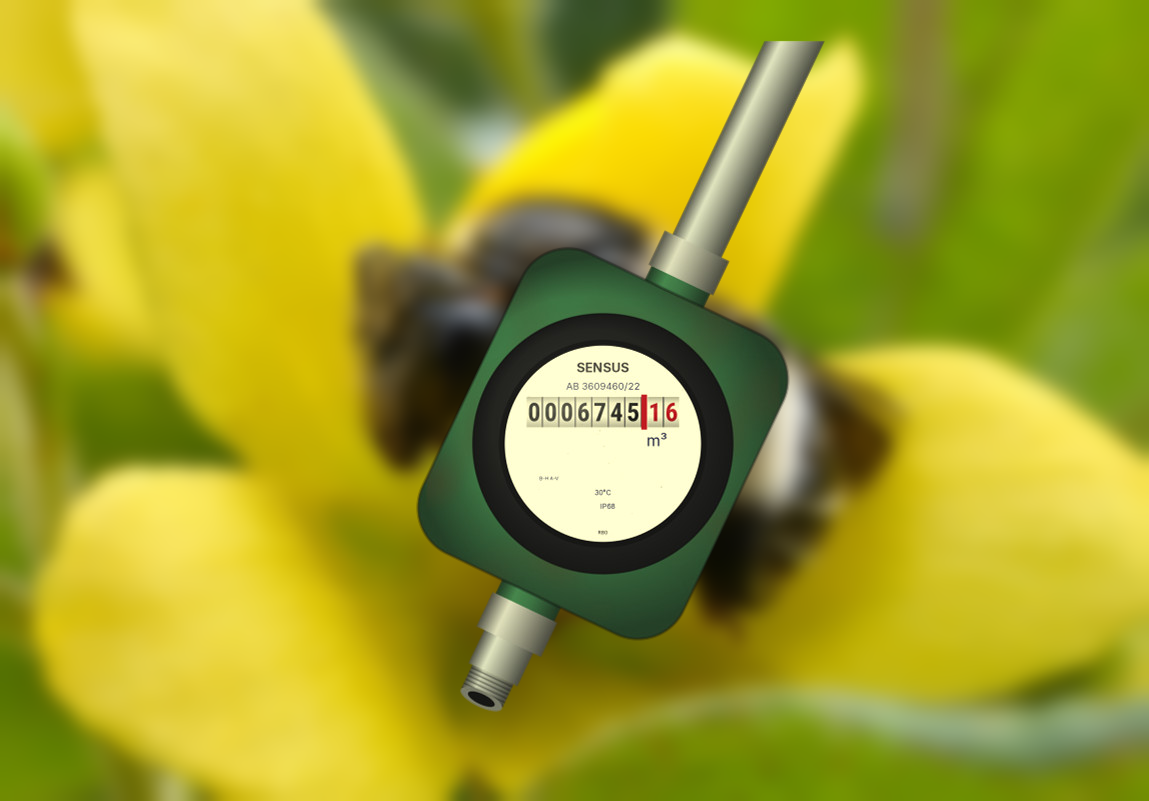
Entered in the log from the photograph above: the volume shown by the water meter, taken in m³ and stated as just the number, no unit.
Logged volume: 6745.16
